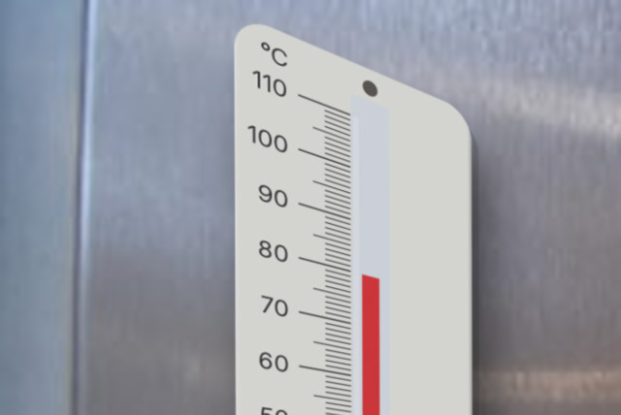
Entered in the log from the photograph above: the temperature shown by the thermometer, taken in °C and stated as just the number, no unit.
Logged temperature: 80
